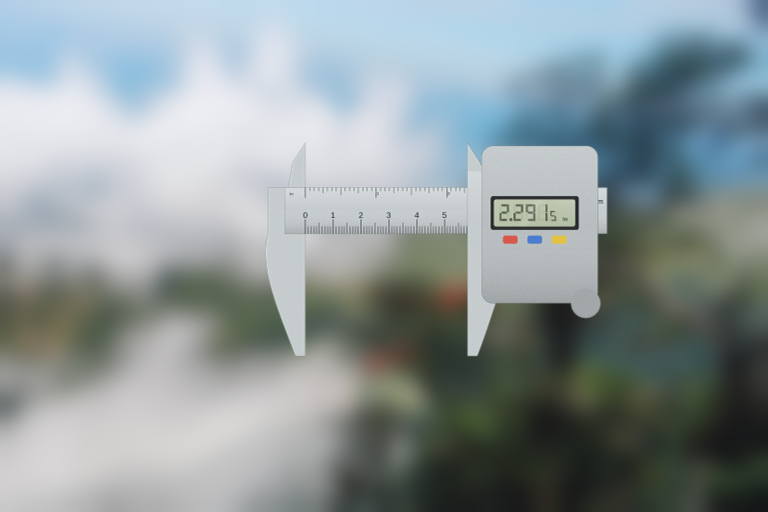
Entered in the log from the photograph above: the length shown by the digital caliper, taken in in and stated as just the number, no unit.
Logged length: 2.2915
